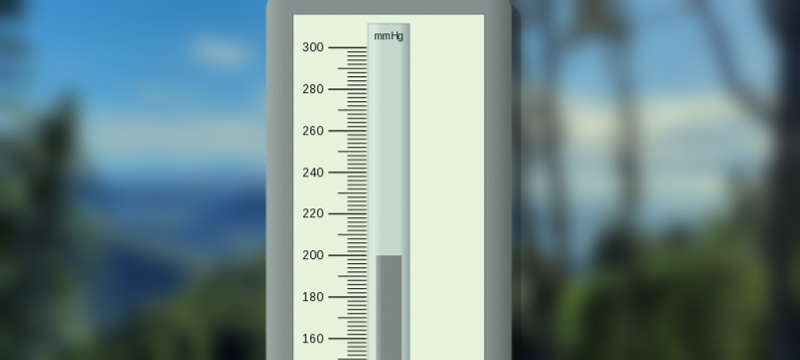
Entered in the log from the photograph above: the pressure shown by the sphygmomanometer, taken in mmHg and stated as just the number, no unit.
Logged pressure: 200
